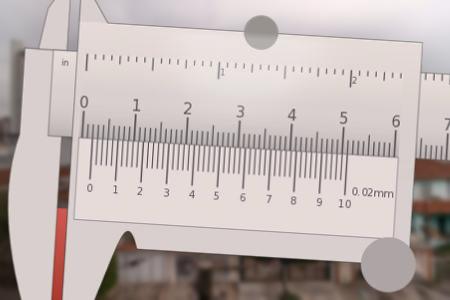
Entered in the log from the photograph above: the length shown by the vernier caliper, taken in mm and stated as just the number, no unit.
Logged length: 2.0
